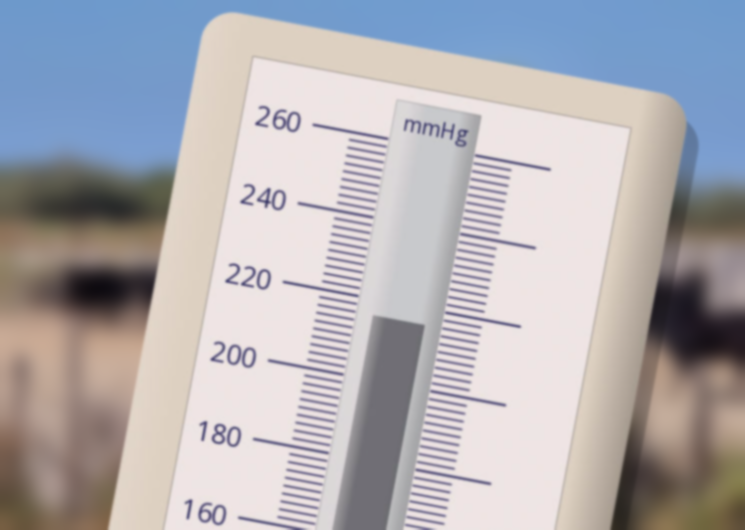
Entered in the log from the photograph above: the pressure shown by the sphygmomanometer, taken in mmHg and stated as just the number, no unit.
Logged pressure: 216
